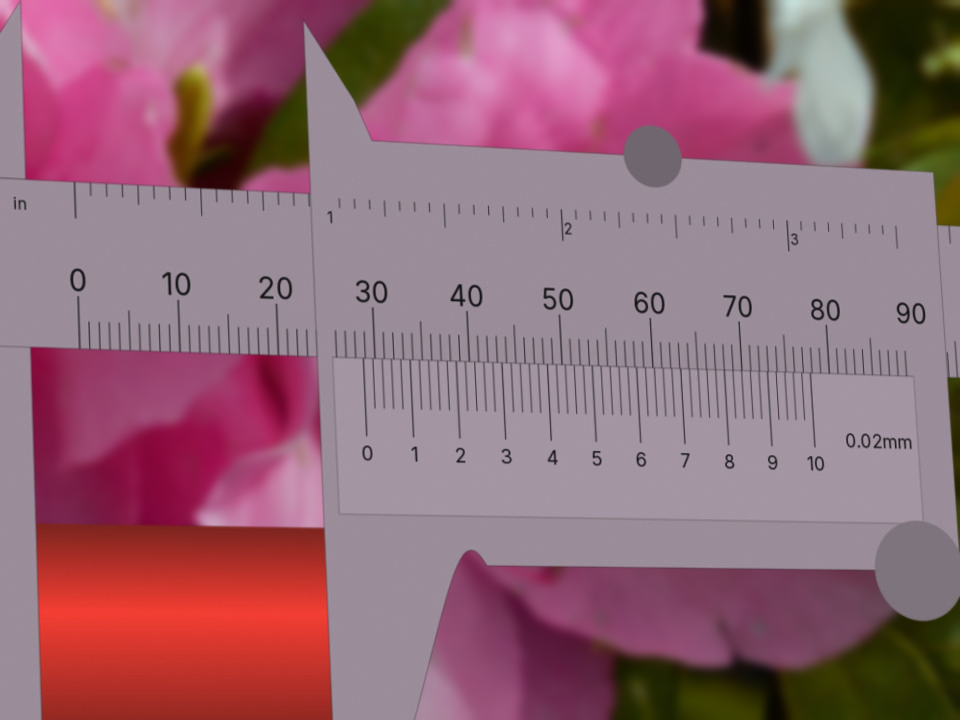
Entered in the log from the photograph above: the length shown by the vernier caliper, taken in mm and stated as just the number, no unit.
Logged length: 28.8
